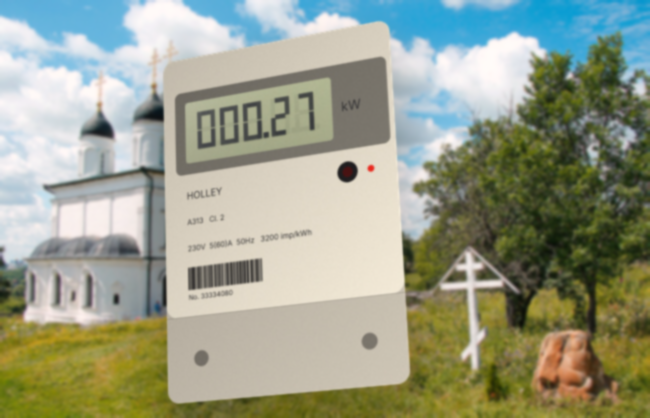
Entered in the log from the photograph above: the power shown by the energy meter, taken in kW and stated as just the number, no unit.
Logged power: 0.27
